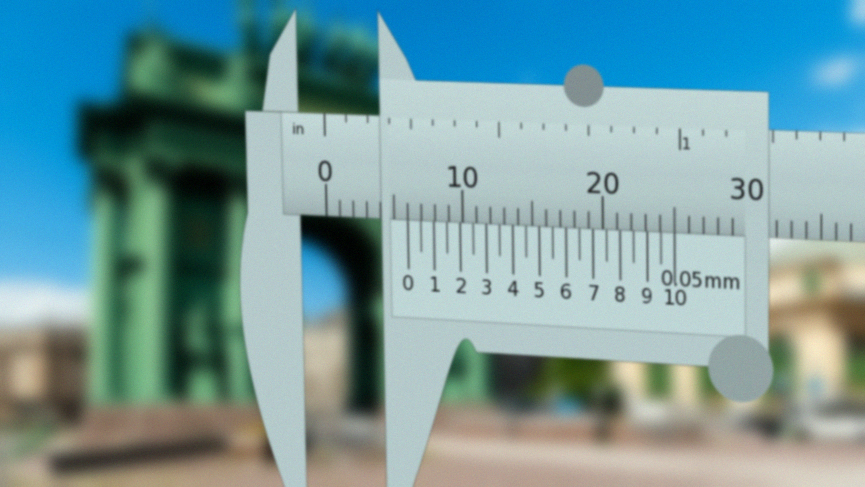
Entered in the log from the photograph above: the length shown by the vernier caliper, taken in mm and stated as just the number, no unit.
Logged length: 6.0
